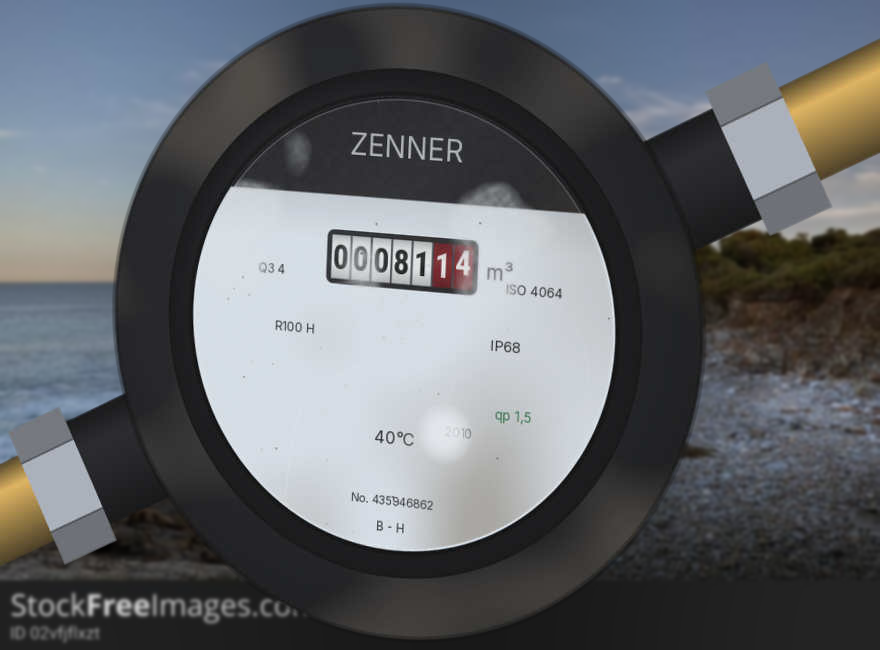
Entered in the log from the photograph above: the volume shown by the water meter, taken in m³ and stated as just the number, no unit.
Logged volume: 81.14
